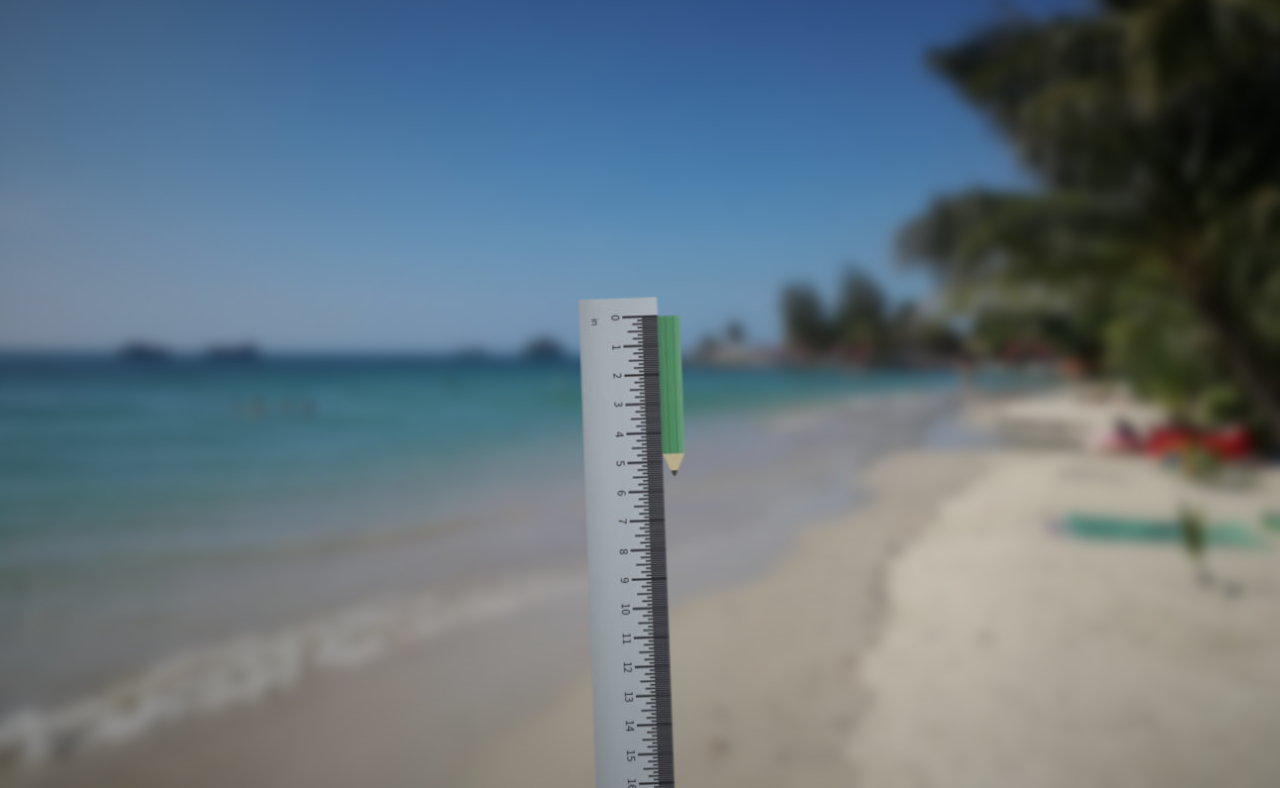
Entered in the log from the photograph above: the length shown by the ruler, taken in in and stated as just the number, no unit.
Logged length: 5.5
